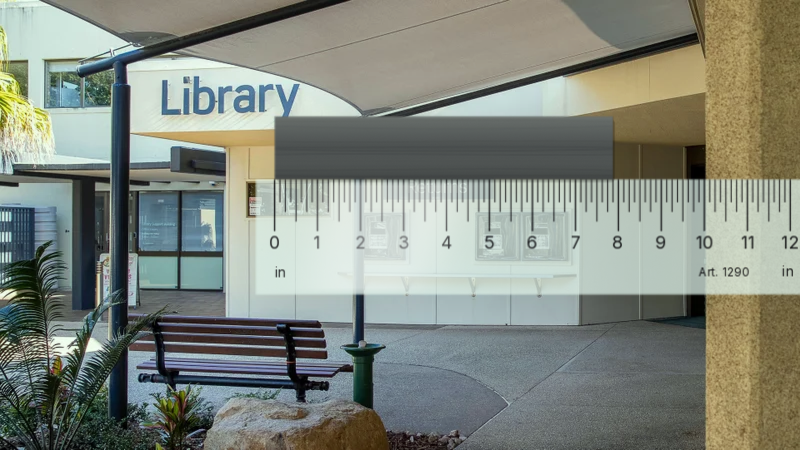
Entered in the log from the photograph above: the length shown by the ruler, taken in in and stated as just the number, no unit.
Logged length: 7.875
